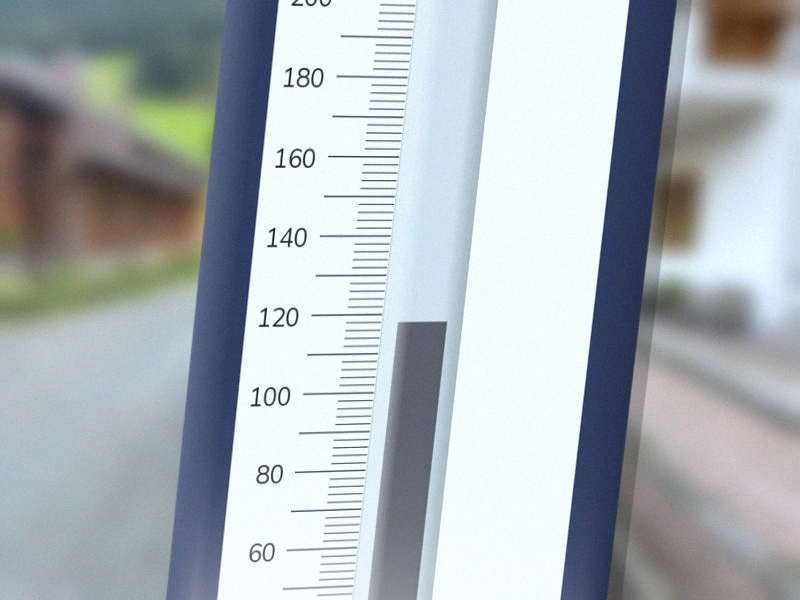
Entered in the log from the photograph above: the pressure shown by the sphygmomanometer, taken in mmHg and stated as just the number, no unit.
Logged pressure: 118
